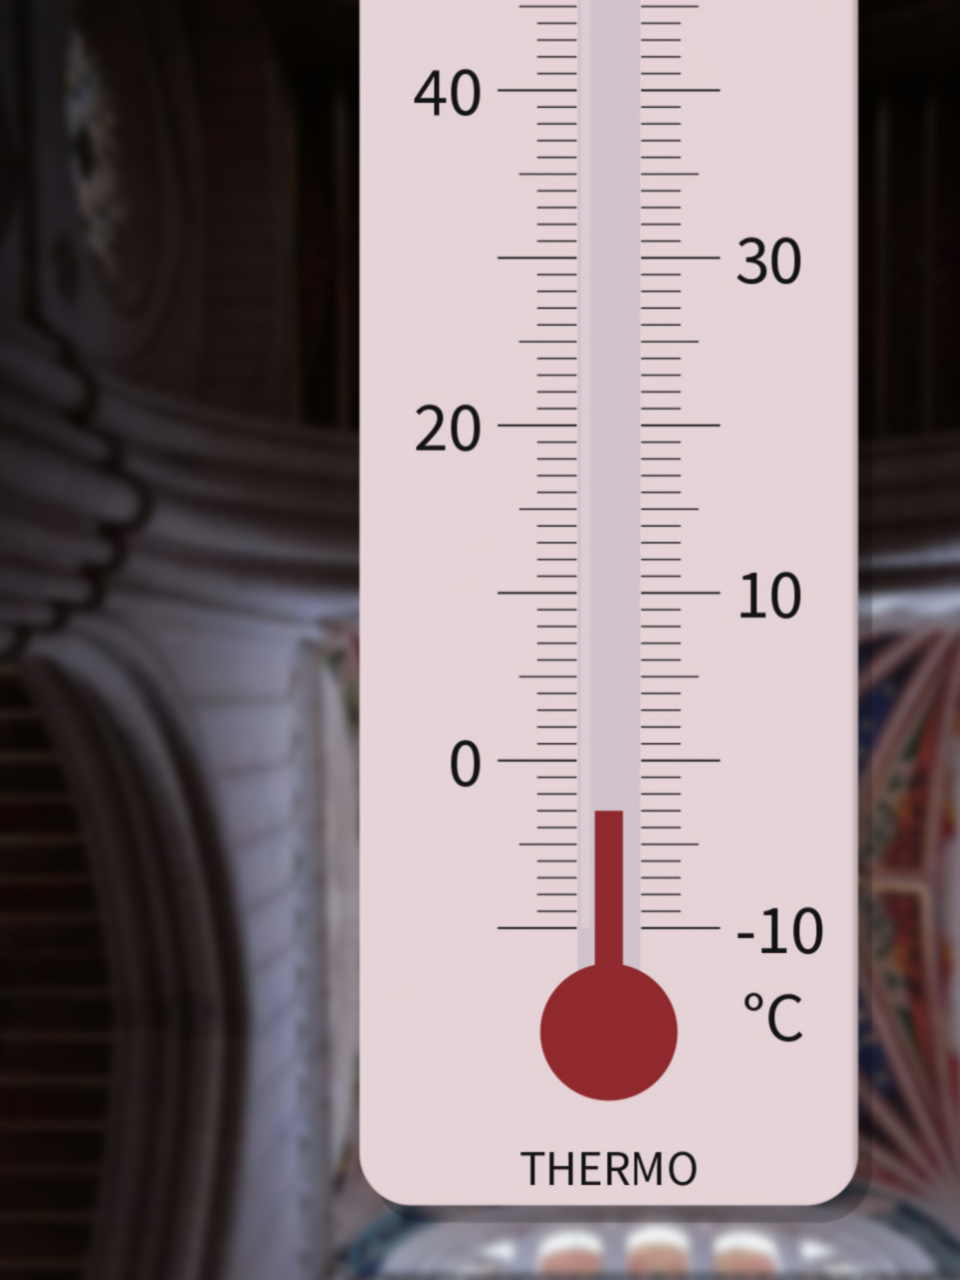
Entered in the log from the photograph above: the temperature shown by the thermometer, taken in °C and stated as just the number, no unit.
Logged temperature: -3
